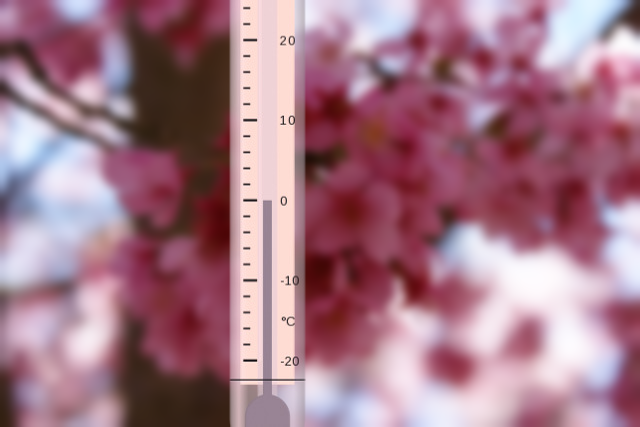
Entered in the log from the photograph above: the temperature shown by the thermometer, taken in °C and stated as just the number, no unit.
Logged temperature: 0
